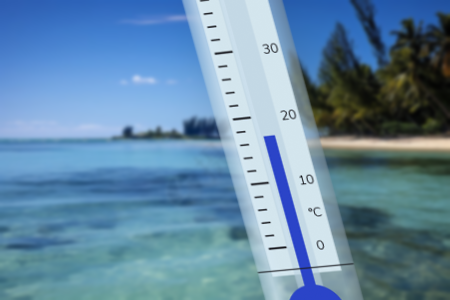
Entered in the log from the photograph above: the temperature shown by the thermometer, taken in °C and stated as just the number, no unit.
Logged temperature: 17
